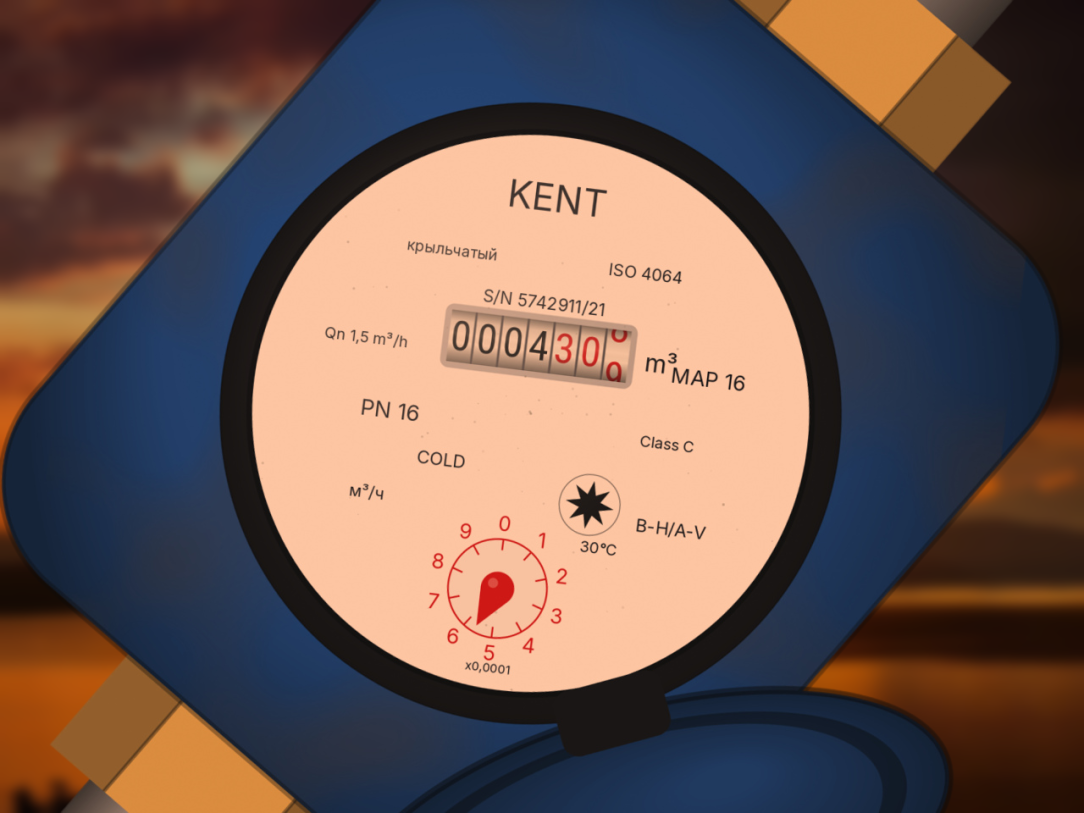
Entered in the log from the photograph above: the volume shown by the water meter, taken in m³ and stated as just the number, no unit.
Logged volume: 4.3085
